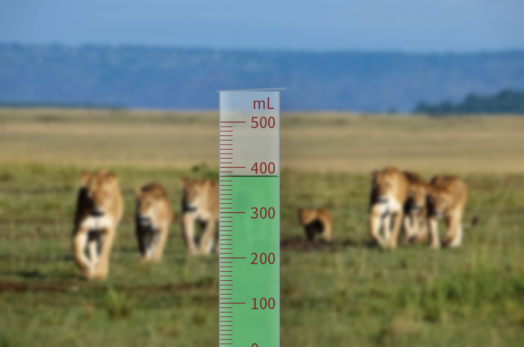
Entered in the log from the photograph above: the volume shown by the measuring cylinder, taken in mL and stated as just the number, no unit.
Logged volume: 380
